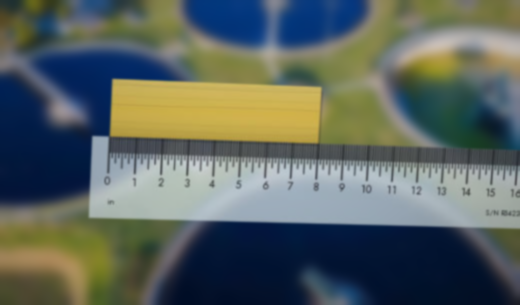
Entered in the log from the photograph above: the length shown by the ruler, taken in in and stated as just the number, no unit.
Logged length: 8
